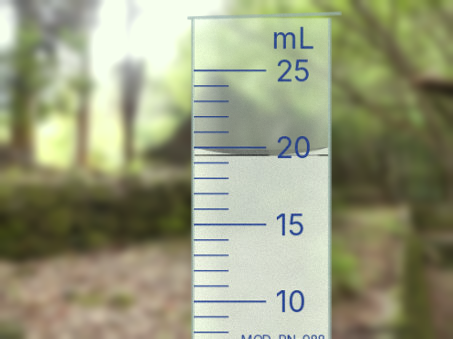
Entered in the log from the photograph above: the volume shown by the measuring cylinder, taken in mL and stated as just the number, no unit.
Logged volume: 19.5
